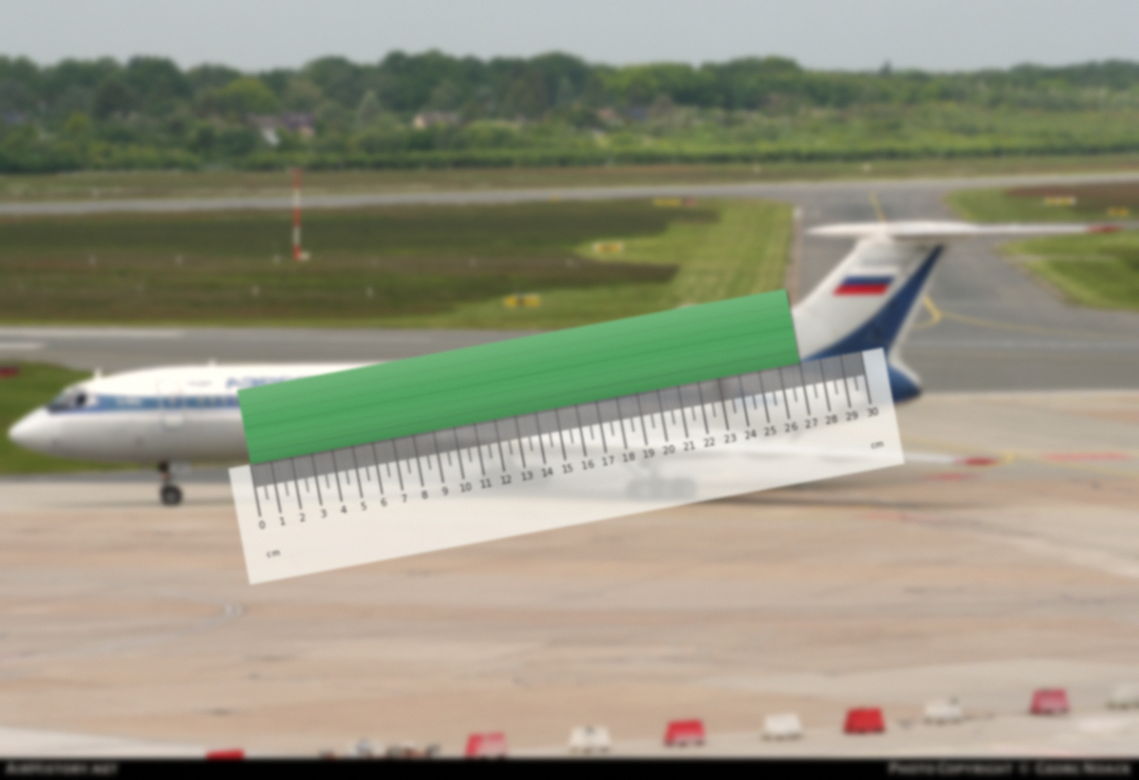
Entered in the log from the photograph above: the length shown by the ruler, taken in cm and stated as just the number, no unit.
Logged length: 27
